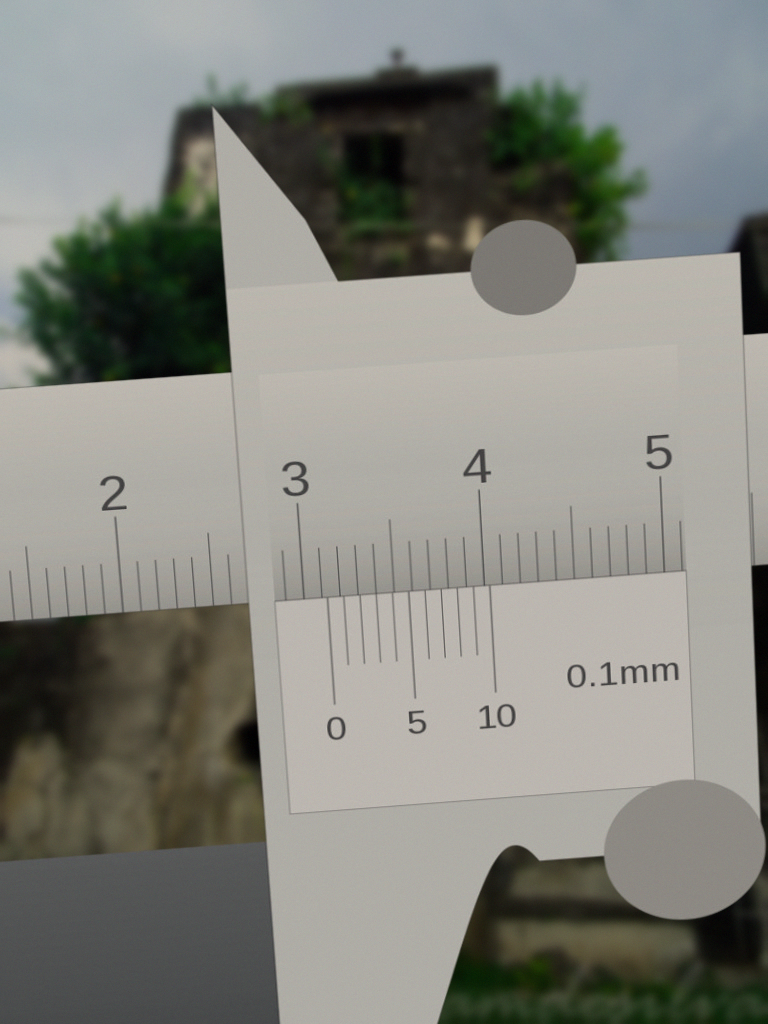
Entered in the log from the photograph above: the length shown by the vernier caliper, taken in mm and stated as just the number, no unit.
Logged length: 31.3
